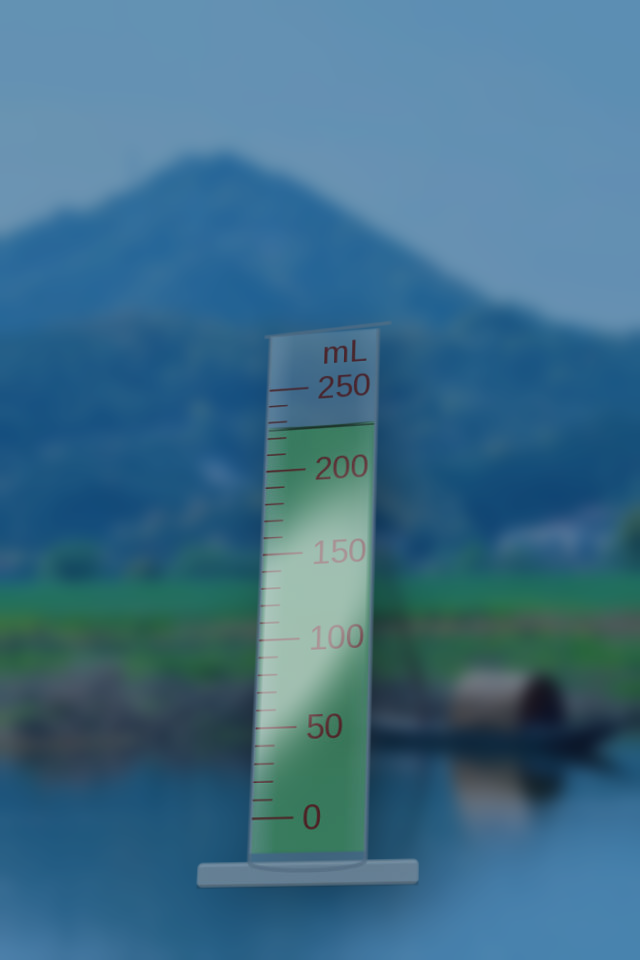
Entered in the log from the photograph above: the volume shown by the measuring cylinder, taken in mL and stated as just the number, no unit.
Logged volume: 225
